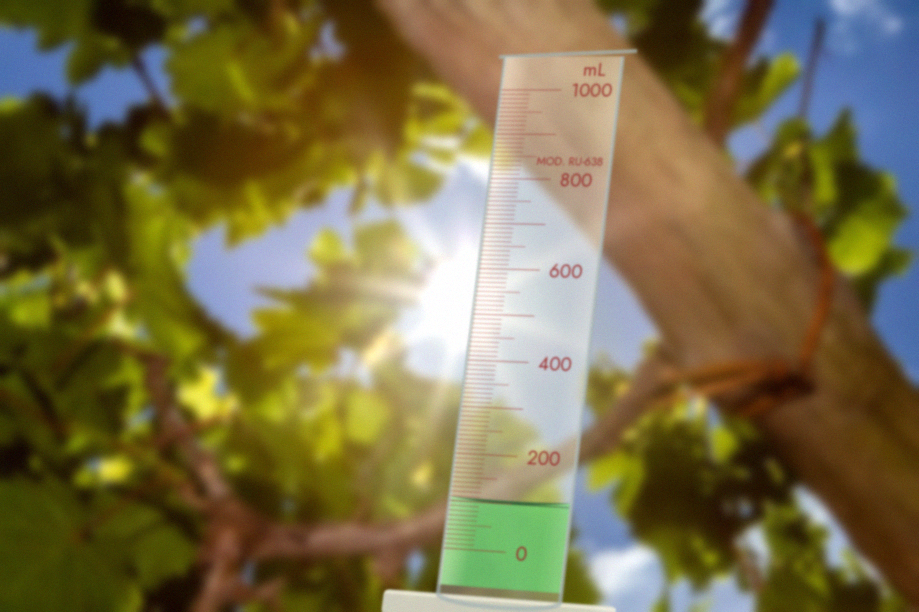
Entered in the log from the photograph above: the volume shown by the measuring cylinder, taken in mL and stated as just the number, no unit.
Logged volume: 100
